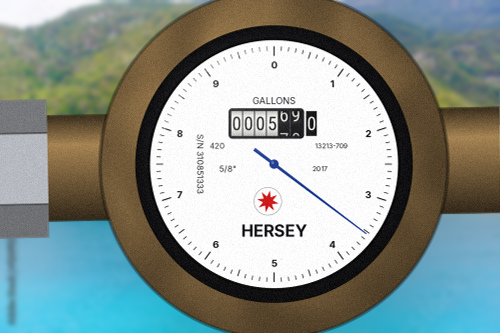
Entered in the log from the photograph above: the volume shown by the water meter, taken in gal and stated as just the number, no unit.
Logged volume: 5693.5
